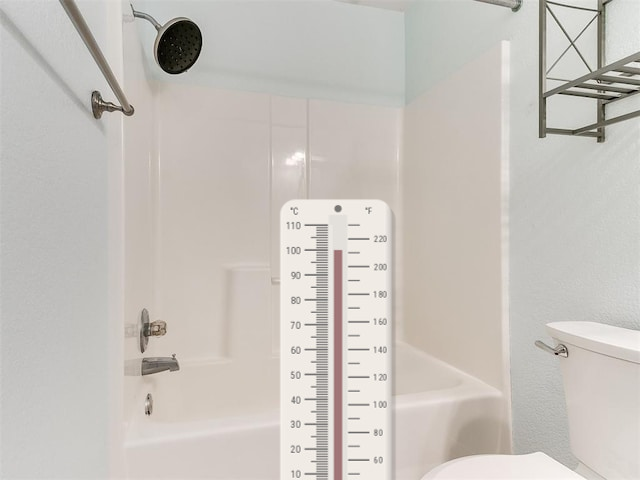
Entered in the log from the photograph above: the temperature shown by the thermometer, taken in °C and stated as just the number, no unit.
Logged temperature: 100
